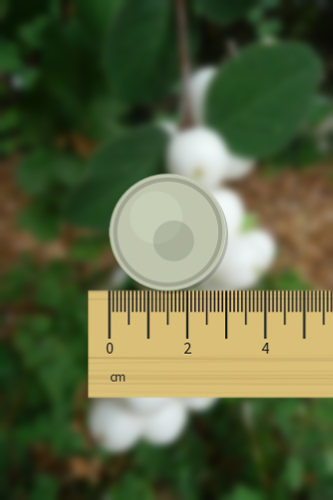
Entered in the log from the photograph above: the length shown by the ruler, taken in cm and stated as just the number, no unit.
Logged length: 3
